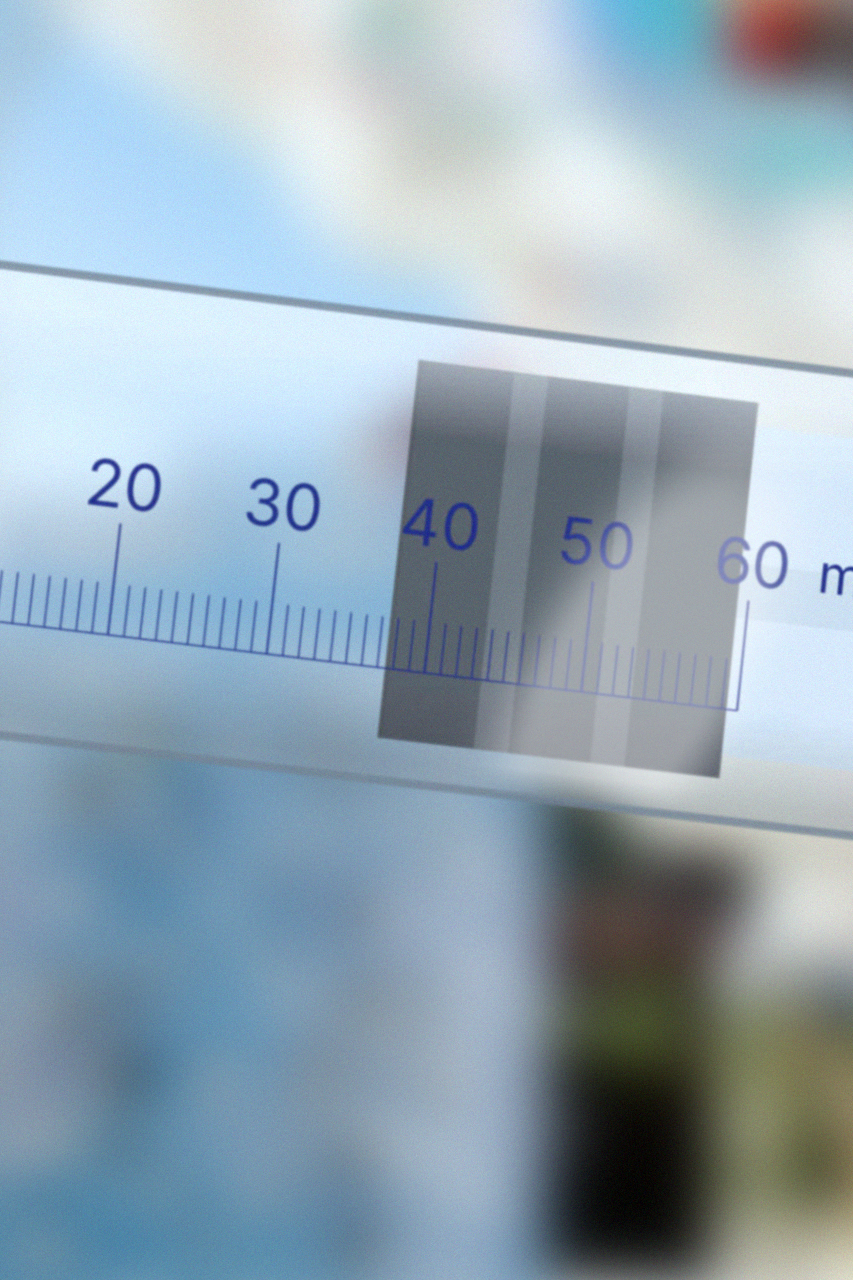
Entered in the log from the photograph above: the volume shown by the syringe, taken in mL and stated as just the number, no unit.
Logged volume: 37.5
